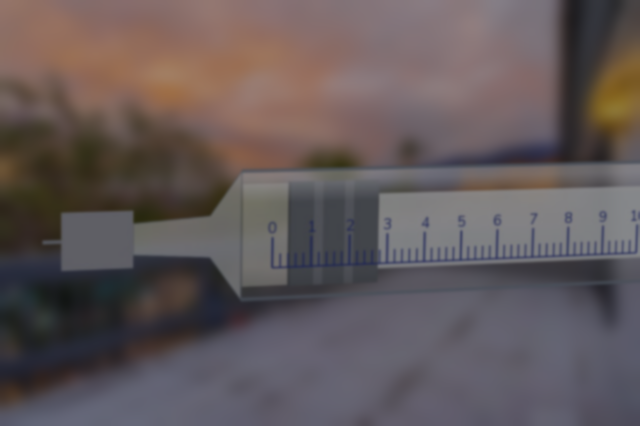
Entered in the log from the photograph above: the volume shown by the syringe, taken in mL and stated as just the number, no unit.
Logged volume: 0.4
